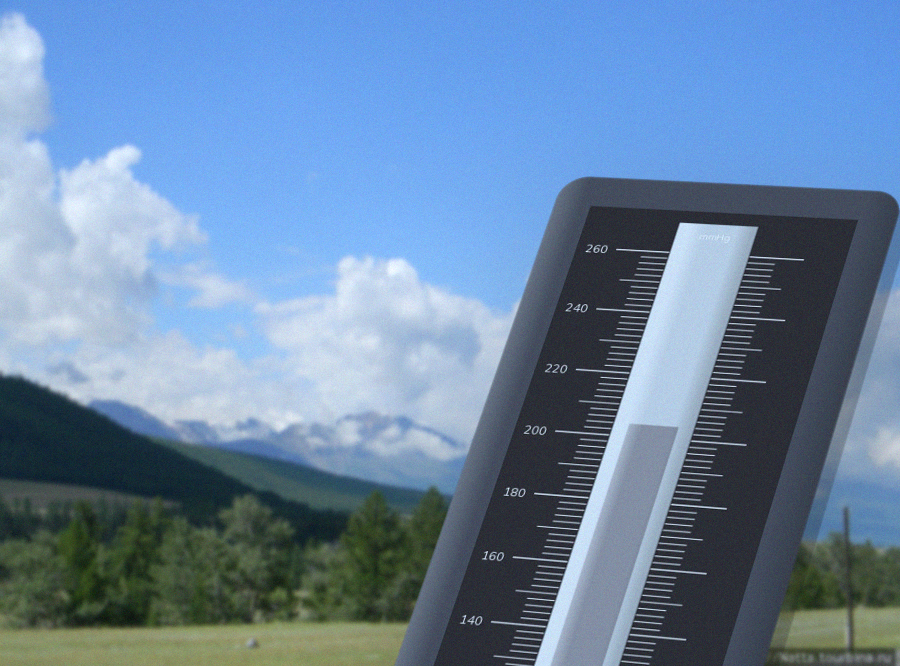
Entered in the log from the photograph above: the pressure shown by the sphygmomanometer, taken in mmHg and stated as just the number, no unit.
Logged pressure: 204
